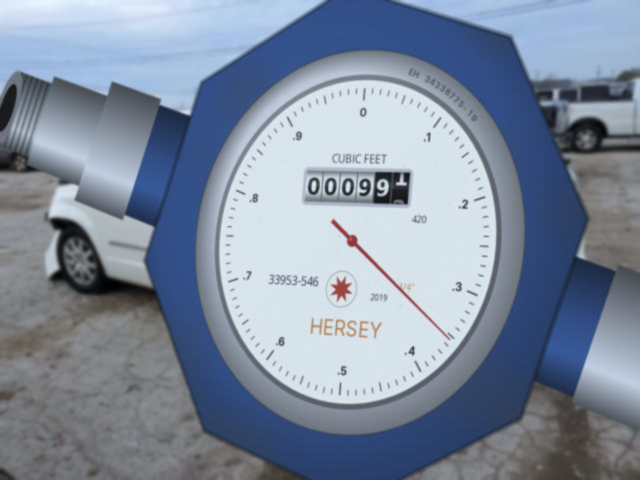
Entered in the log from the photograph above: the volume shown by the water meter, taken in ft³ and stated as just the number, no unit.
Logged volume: 991.35
